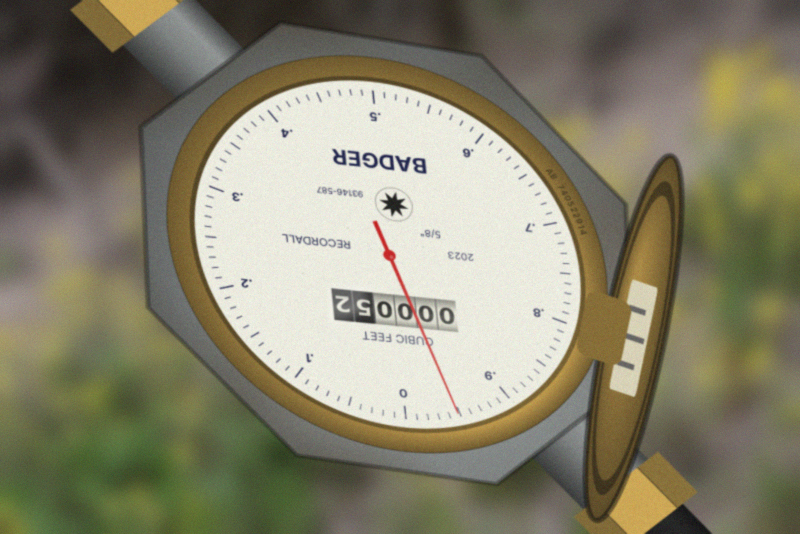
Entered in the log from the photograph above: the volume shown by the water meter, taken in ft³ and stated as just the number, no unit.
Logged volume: 51.95
